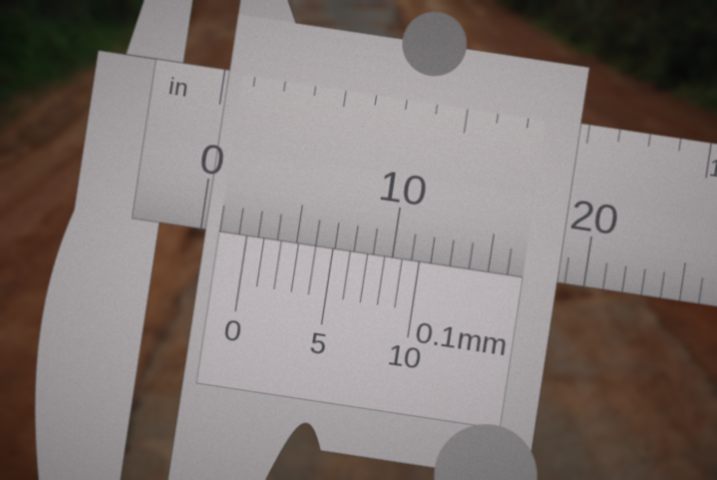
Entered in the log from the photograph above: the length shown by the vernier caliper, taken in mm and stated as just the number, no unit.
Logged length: 2.4
